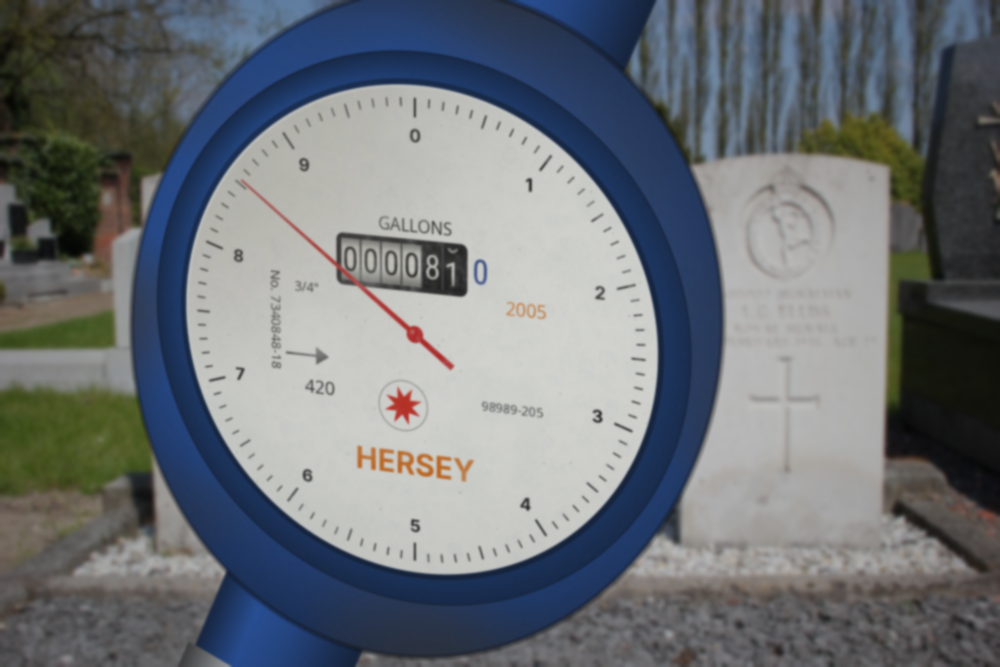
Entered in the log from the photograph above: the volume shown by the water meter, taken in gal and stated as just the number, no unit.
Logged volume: 808.5
